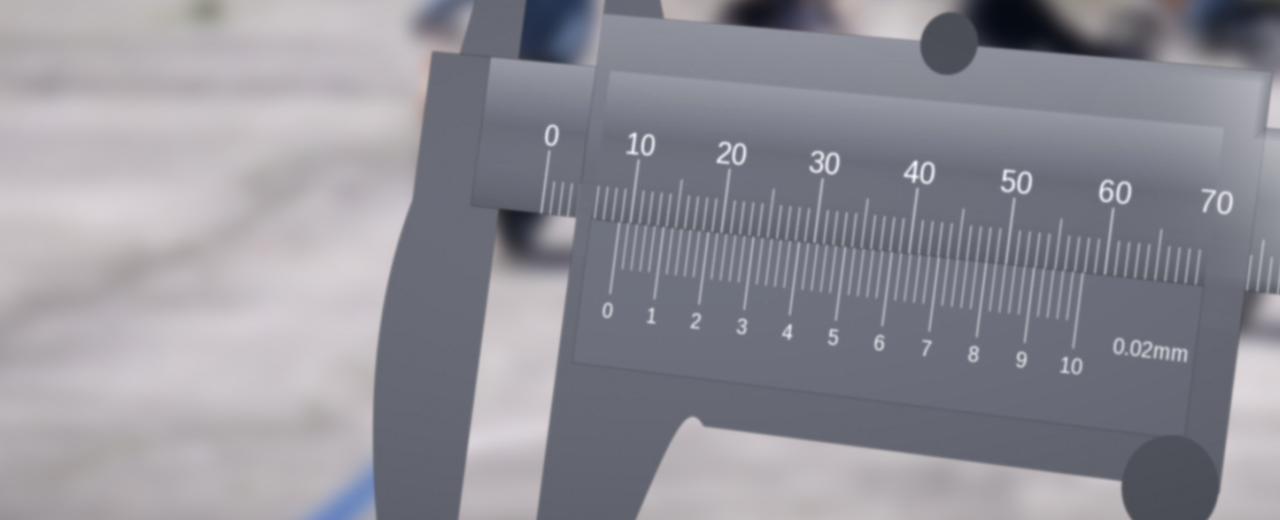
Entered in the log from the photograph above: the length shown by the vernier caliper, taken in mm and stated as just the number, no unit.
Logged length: 8.8
